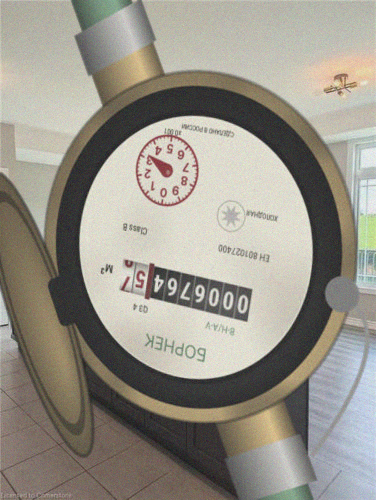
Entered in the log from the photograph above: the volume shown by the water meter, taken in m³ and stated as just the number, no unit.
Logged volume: 6764.573
